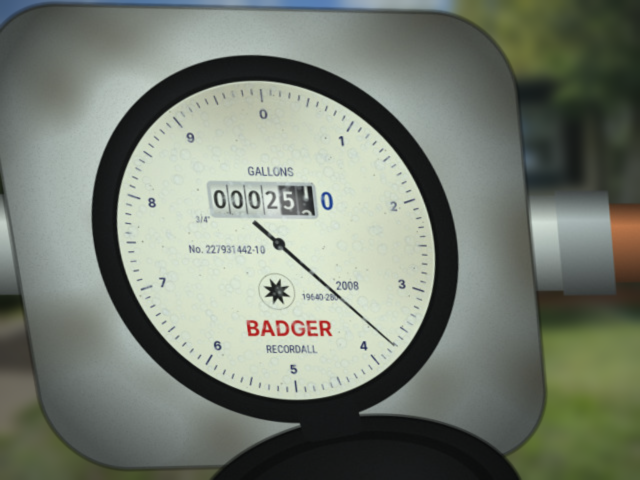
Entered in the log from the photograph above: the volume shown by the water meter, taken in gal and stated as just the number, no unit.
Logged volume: 2513.7
